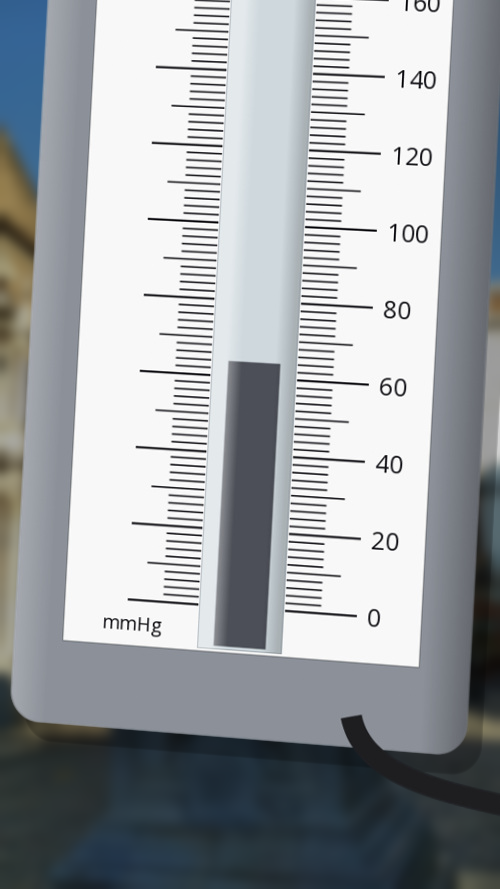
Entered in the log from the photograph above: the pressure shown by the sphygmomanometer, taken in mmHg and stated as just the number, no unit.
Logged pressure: 64
